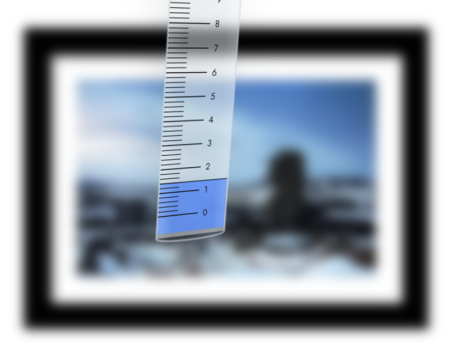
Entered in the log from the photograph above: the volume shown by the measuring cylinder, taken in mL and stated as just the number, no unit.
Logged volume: 1.4
